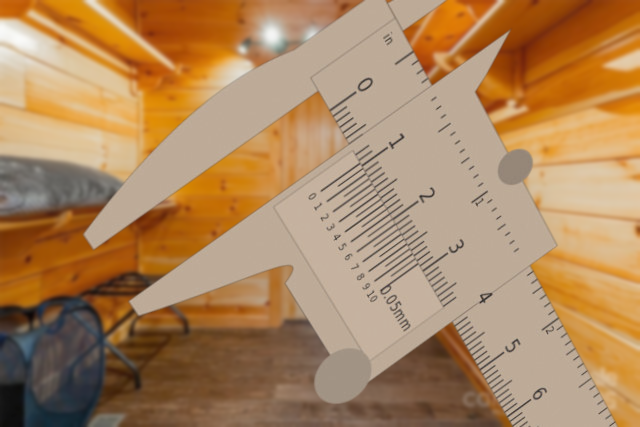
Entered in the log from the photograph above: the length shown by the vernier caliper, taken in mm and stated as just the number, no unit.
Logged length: 9.5
